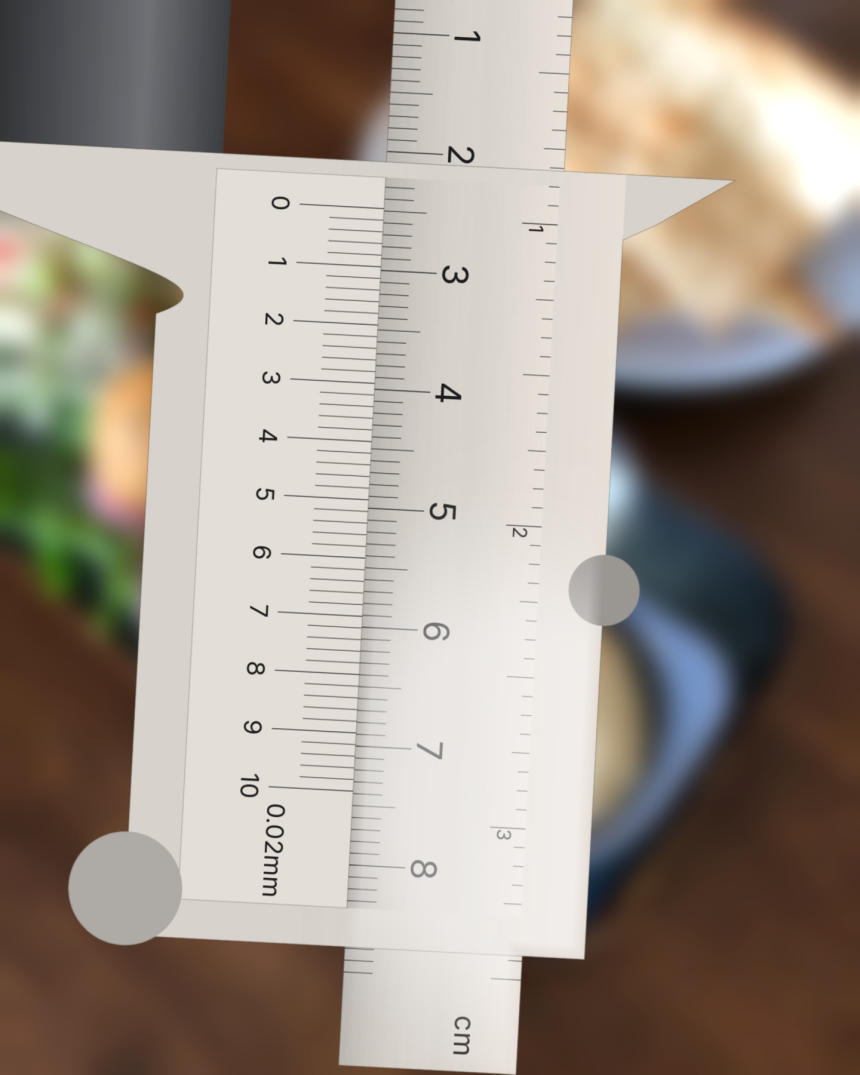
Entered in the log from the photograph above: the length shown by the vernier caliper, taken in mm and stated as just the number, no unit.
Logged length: 24.8
